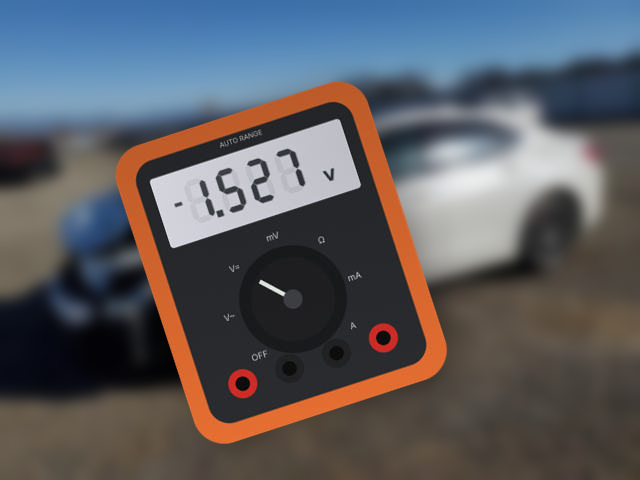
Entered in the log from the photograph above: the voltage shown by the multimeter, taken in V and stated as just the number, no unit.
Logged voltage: -1.527
